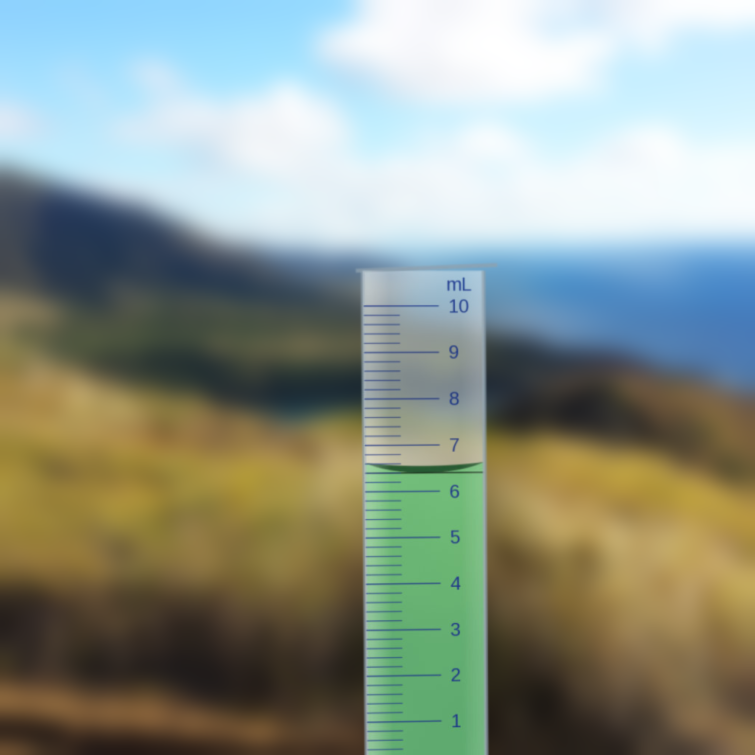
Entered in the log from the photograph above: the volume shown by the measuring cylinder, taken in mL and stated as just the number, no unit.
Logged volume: 6.4
